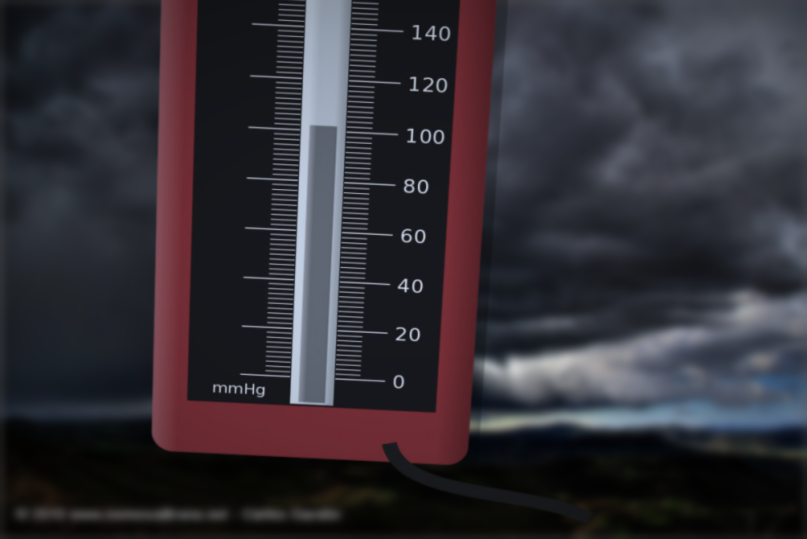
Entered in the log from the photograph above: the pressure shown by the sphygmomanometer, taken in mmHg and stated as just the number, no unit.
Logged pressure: 102
